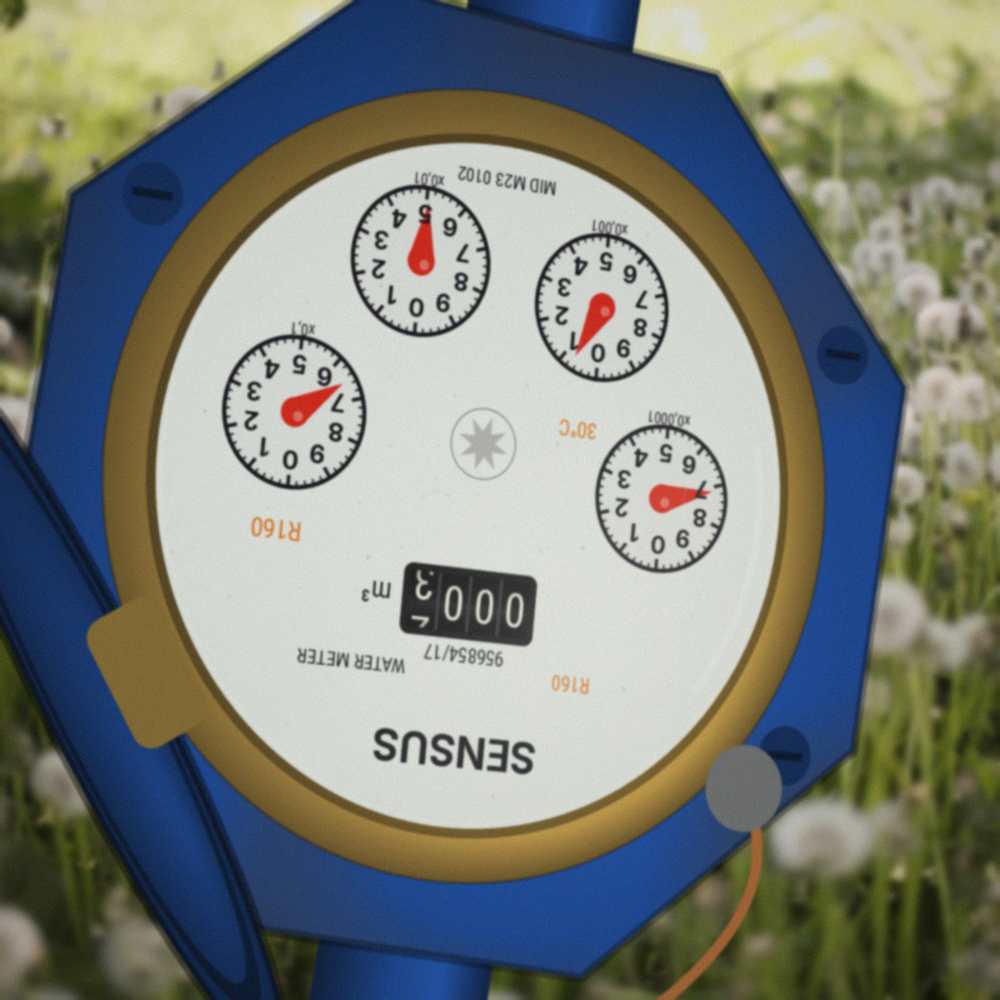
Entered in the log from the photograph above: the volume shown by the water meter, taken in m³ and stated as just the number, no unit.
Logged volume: 2.6507
